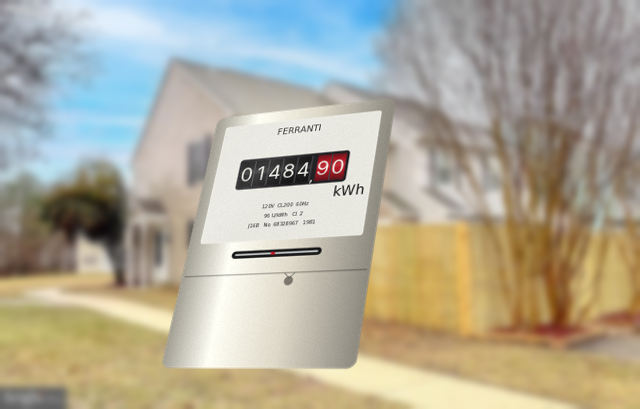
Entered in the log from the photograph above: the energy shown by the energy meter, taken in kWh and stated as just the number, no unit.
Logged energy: 1484.90
